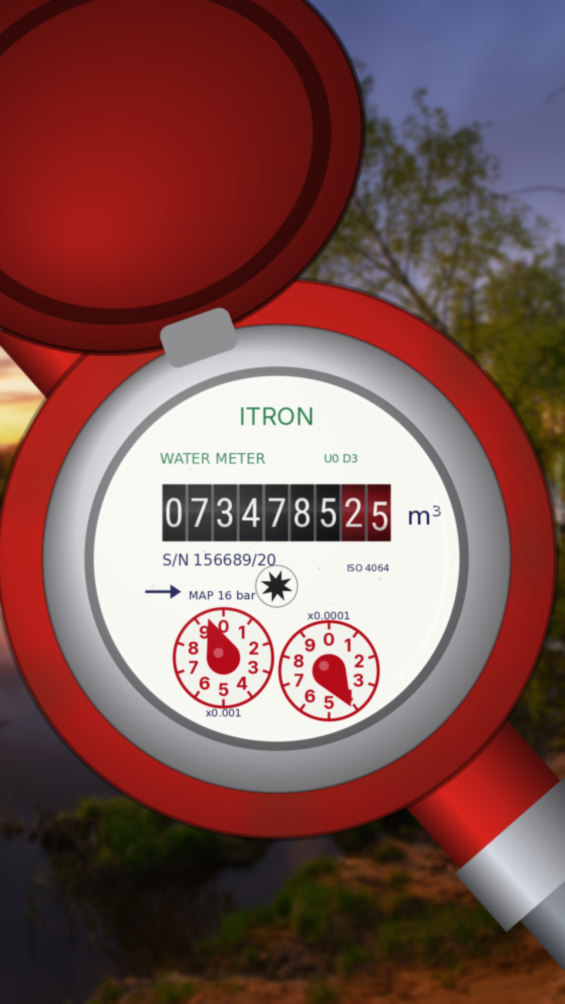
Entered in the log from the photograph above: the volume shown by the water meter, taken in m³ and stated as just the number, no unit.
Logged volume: 734785.2494
